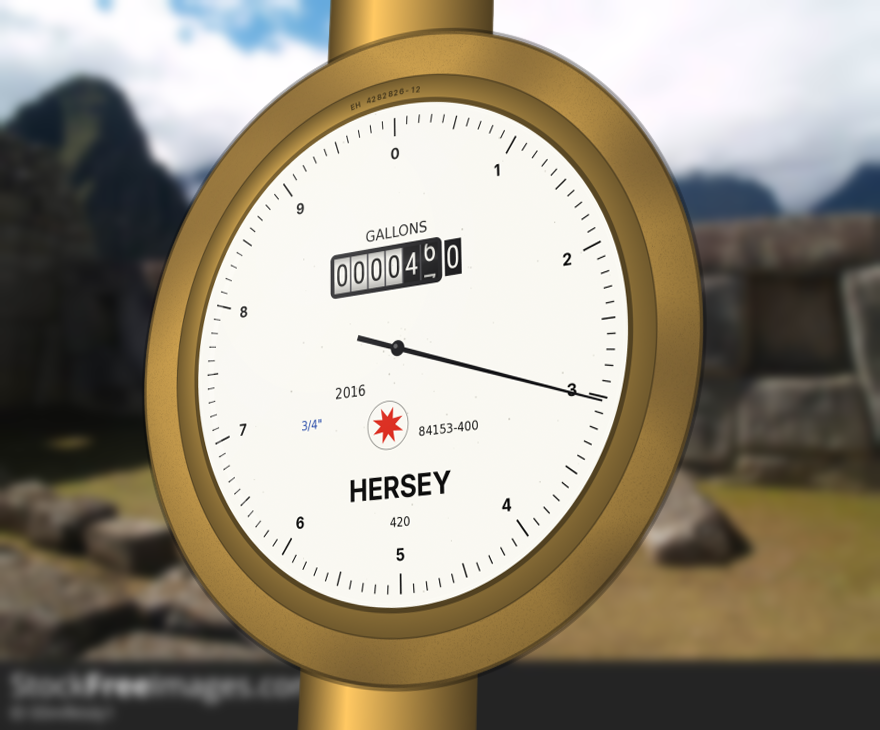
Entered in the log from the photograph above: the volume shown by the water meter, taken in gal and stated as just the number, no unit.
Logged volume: 463.0
